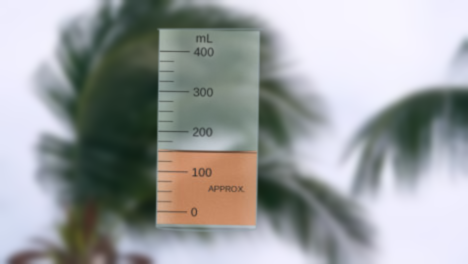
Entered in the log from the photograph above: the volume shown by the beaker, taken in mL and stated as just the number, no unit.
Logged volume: 150
